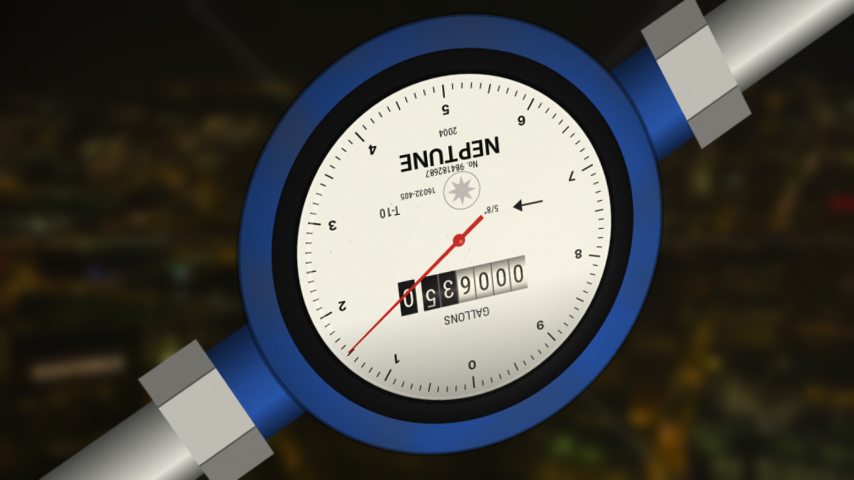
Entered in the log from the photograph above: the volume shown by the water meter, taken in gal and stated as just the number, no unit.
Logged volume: 6351.5
